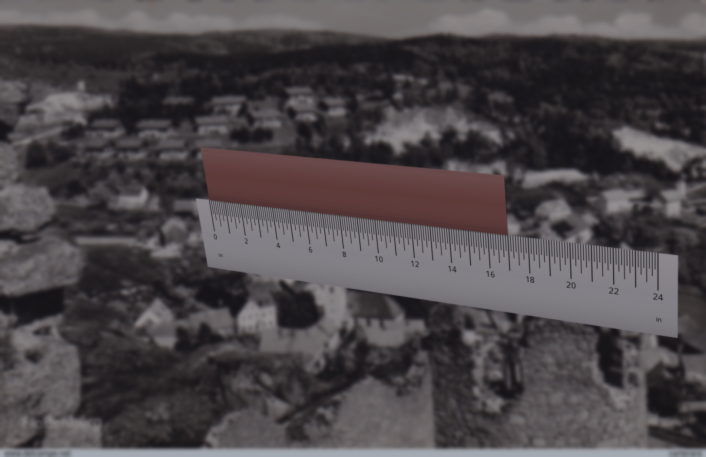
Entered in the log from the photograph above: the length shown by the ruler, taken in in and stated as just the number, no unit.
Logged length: 17
